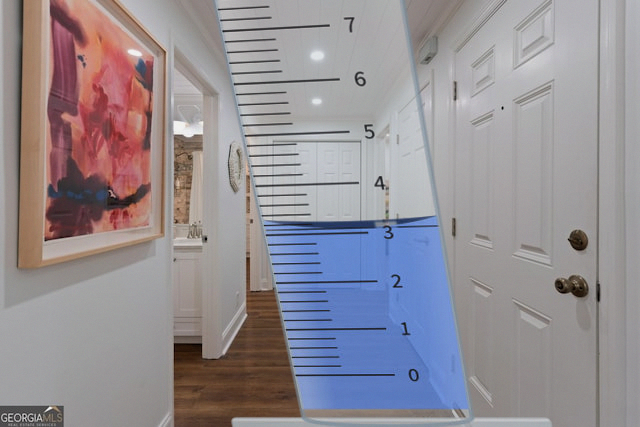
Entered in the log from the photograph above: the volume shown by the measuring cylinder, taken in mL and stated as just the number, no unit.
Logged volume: 3.1
